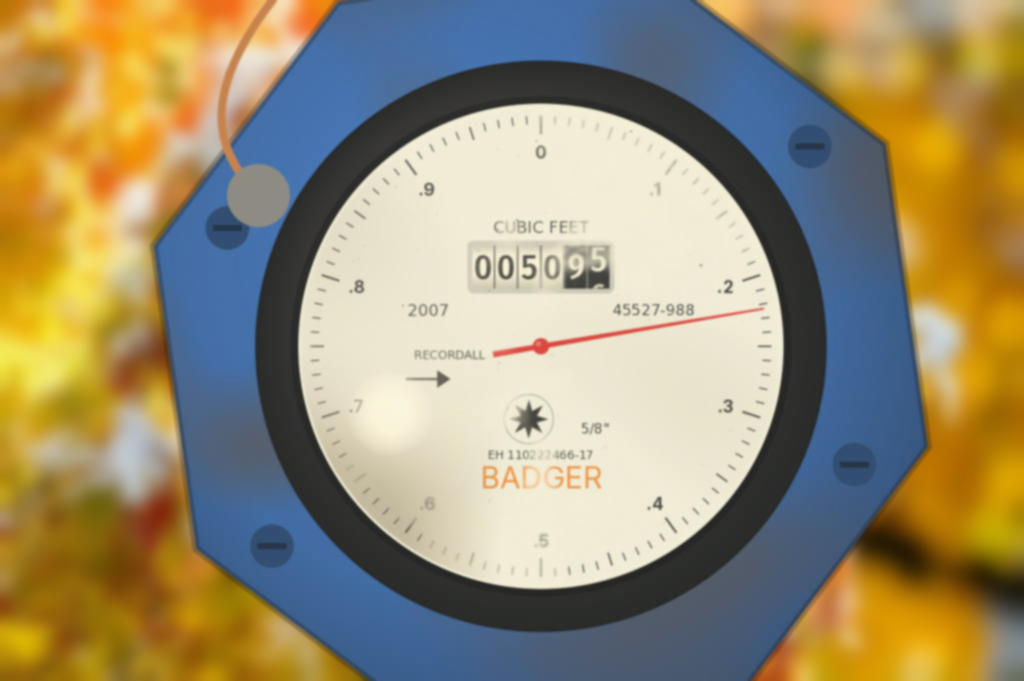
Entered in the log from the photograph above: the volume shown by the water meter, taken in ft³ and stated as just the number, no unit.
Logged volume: 5095.22
